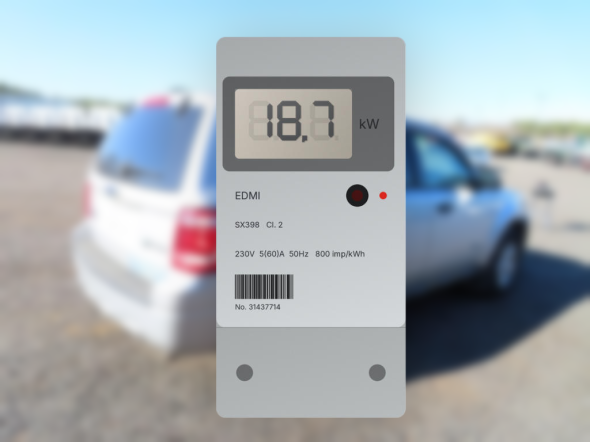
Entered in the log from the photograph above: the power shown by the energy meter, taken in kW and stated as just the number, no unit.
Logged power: 18.7
